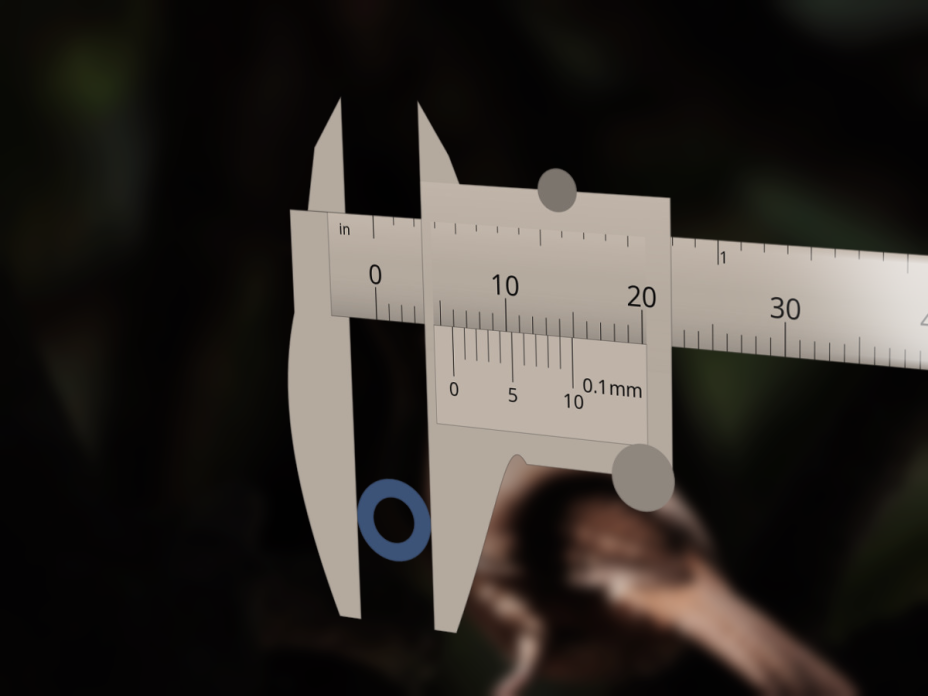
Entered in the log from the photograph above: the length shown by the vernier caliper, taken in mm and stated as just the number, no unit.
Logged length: 5.9
